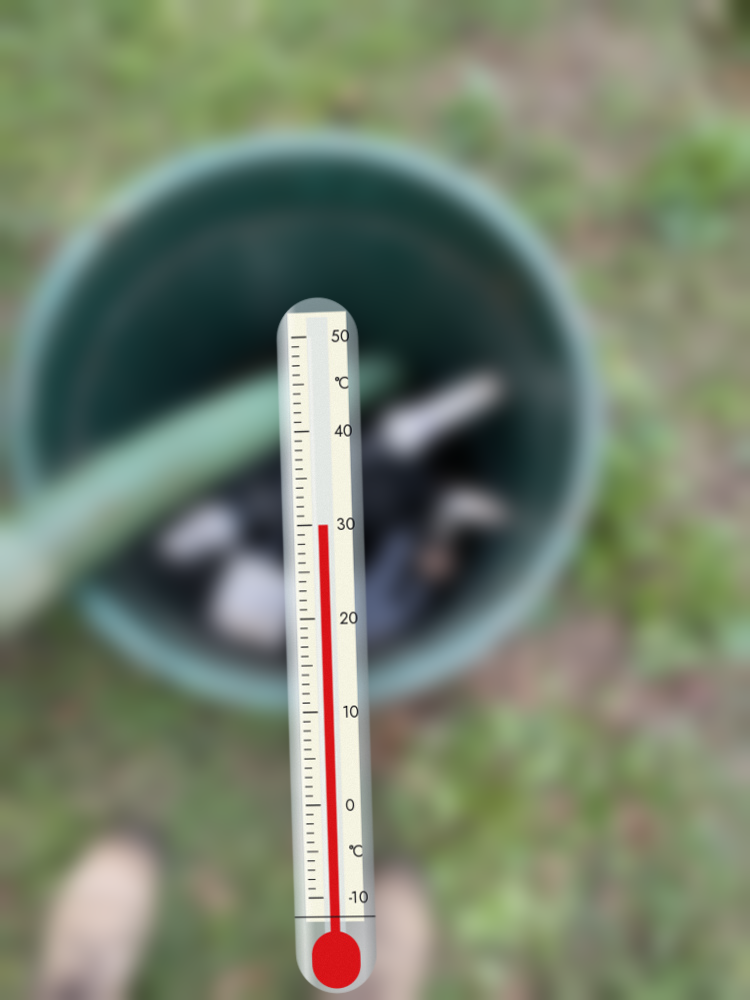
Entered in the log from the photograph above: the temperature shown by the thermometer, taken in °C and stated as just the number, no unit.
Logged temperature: 30
